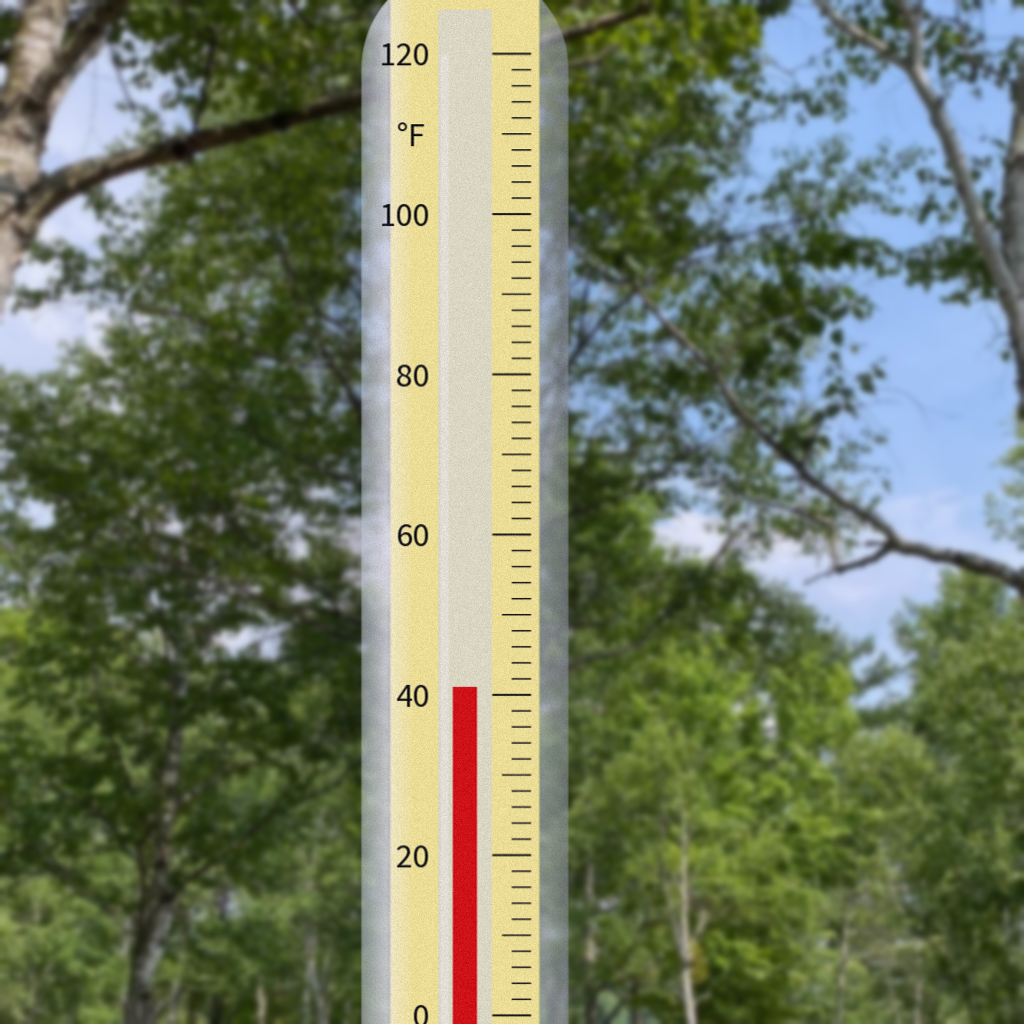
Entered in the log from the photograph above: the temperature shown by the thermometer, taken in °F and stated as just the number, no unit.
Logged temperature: 41
